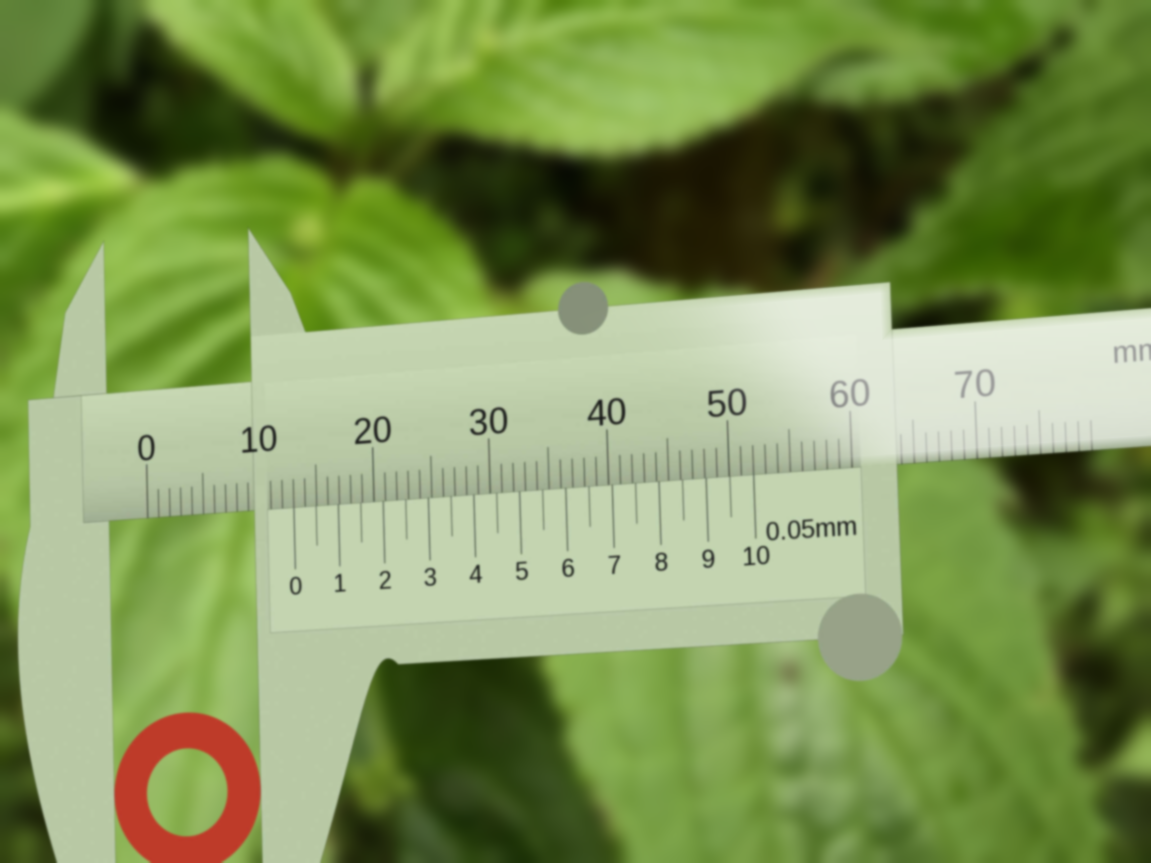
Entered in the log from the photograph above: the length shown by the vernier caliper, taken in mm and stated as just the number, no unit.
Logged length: 13.0
